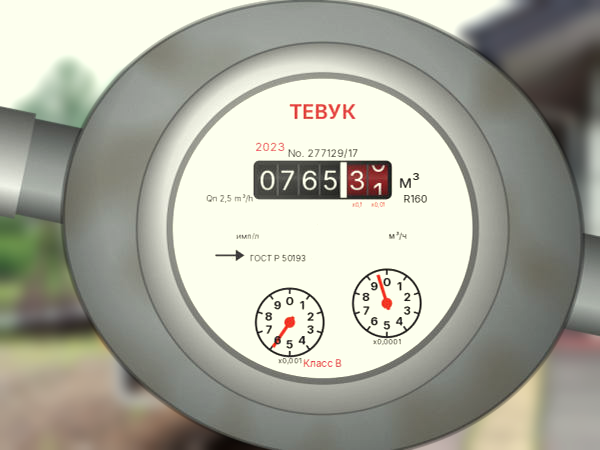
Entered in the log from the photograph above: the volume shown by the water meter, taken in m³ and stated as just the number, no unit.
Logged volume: 765.3059
